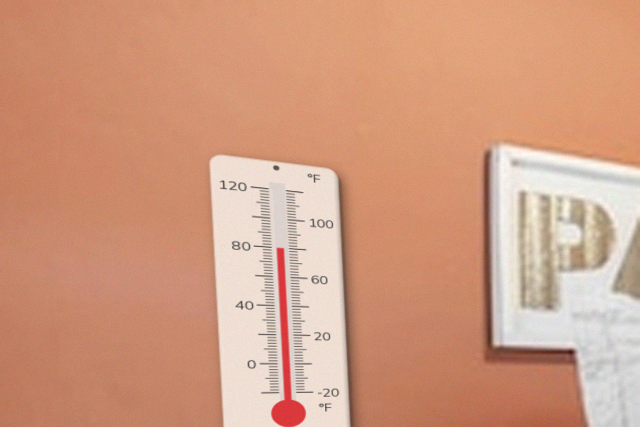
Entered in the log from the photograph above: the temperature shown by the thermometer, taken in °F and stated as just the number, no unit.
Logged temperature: 80
